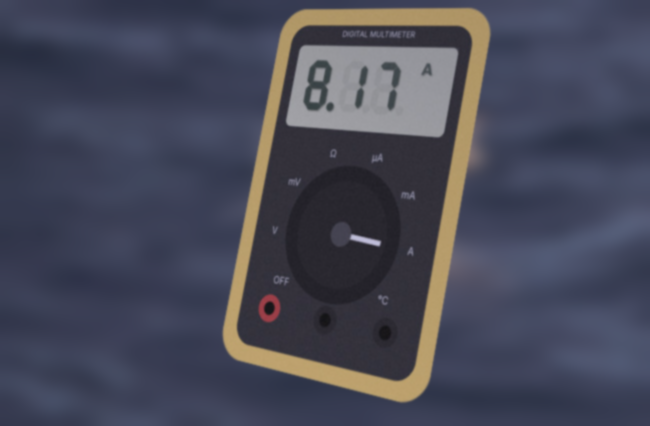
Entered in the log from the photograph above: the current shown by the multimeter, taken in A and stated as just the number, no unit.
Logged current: 8.17
